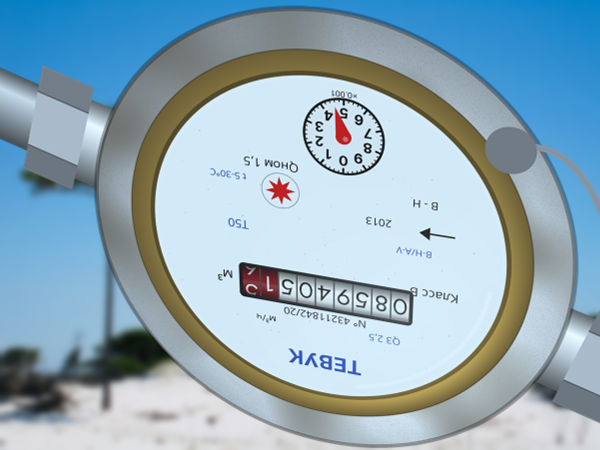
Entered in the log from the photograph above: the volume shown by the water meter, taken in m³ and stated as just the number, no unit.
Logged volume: 859405.154
